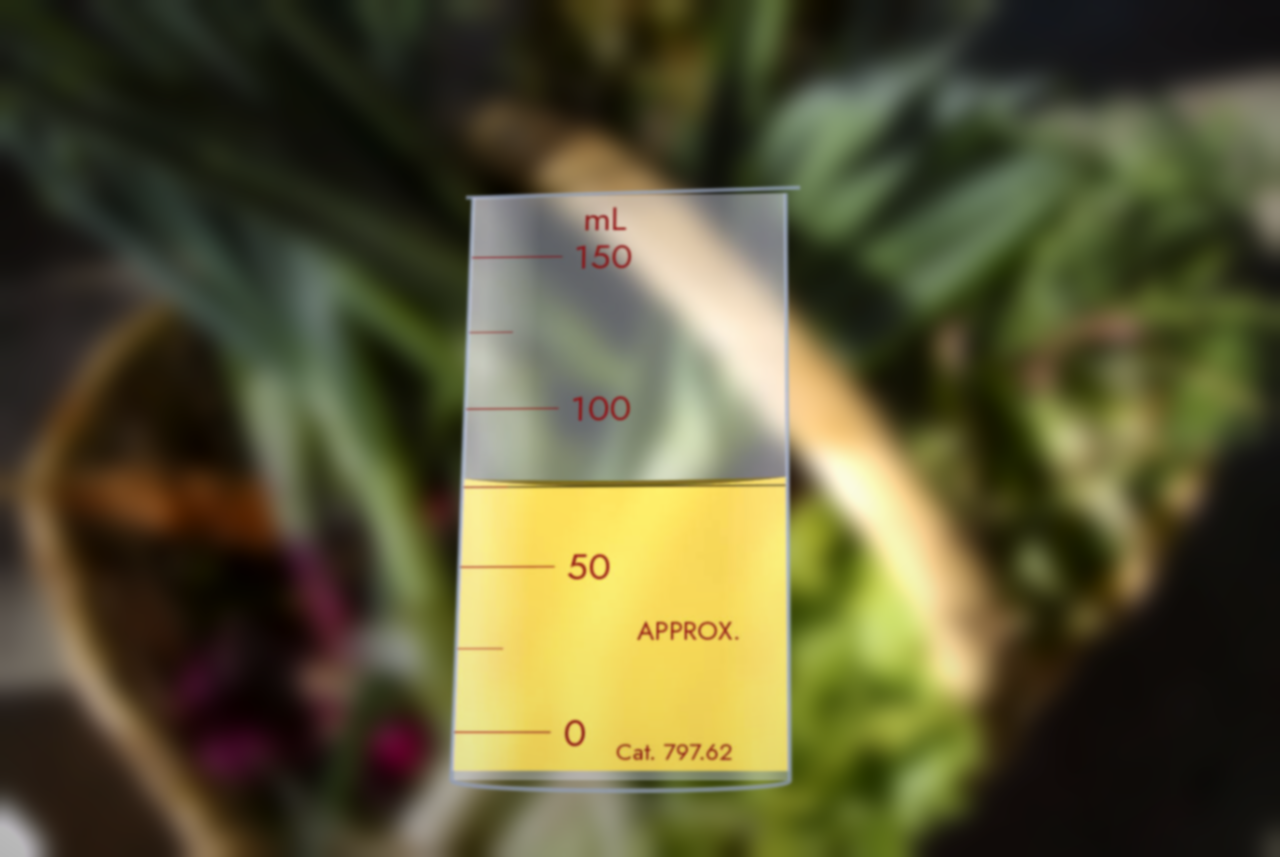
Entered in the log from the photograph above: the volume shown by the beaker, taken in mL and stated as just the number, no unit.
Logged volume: 75
